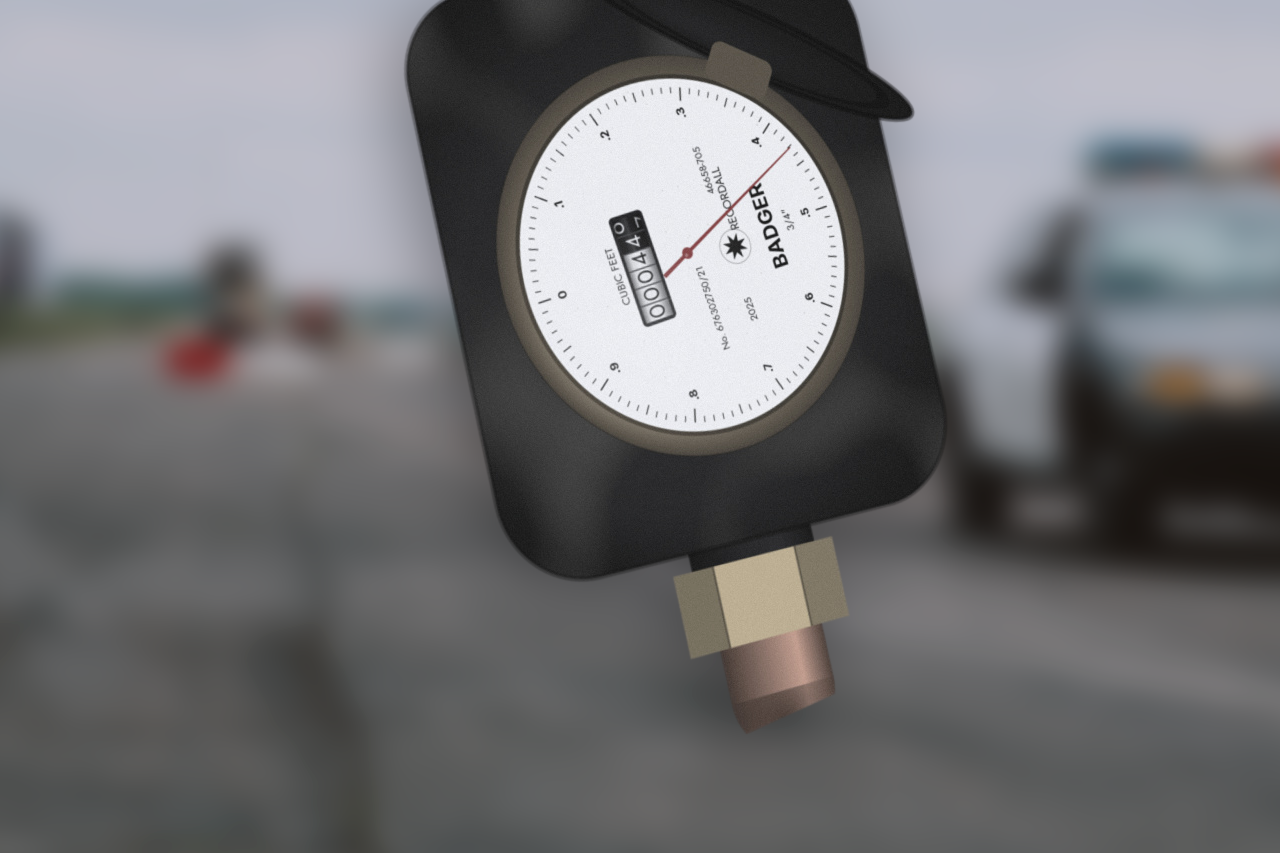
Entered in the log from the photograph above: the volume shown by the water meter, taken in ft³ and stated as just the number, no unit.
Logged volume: 446.43
